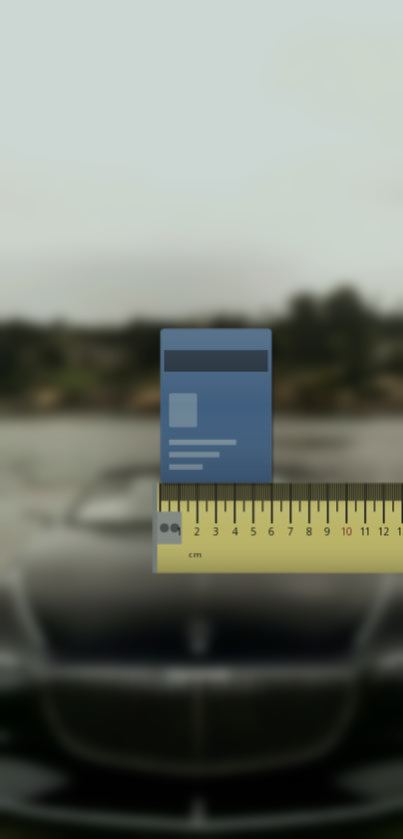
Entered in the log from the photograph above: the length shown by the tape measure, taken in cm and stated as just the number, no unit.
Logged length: 6
